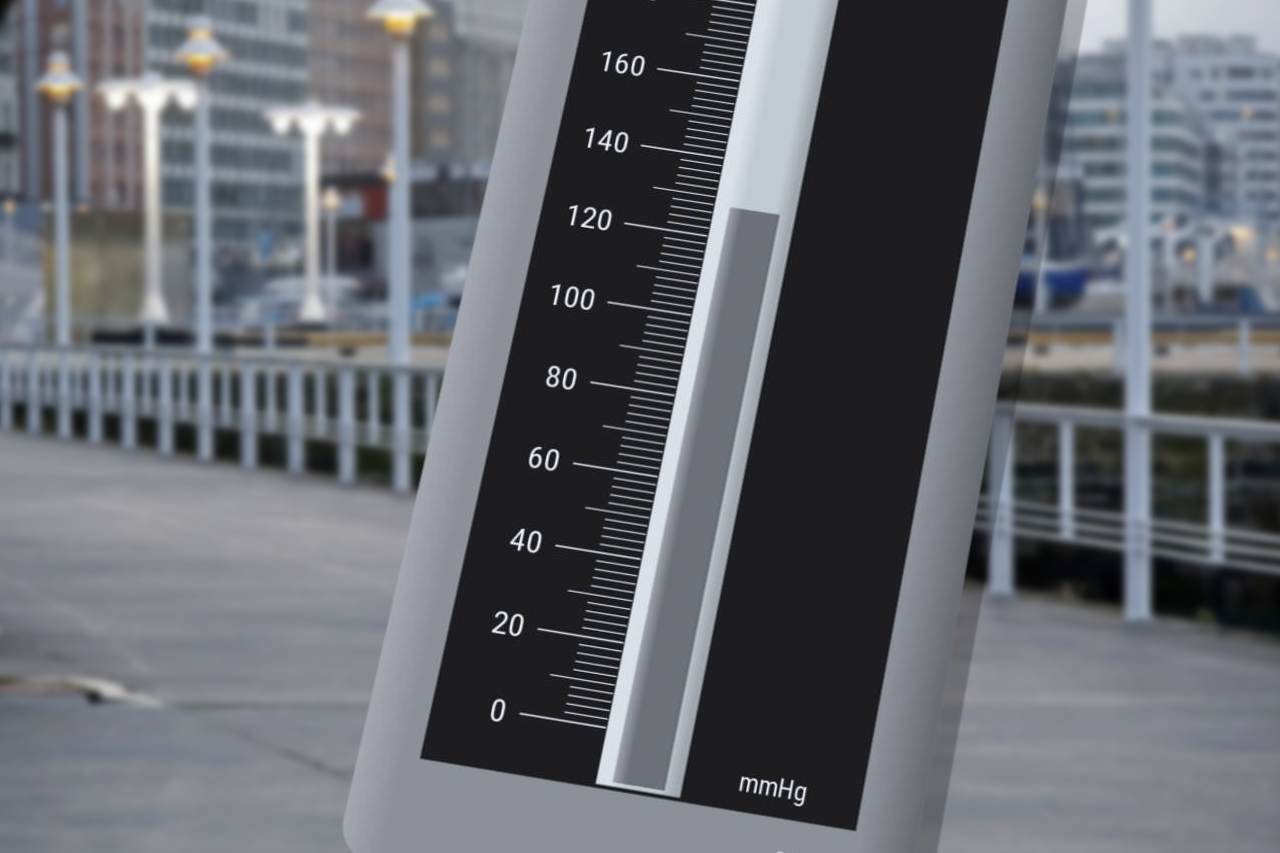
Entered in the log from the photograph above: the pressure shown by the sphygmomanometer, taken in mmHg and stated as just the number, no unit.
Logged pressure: 128
